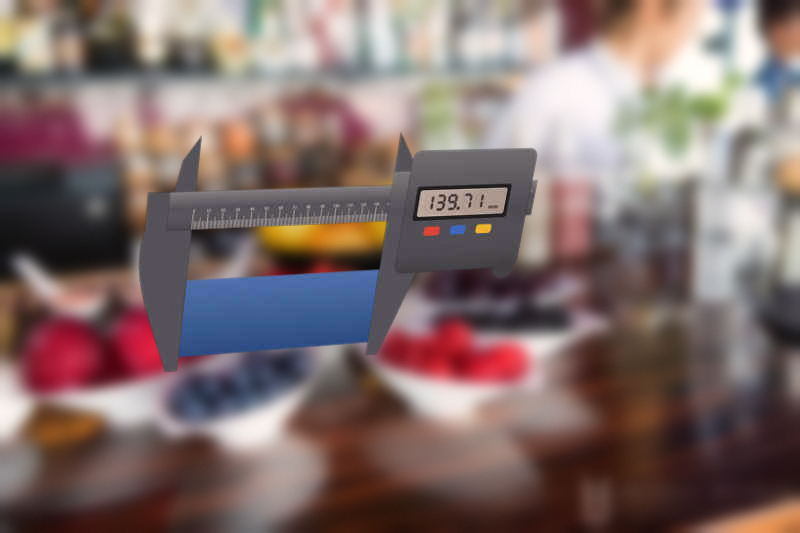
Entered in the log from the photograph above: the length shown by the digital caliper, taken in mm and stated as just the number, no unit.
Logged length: 139.71
